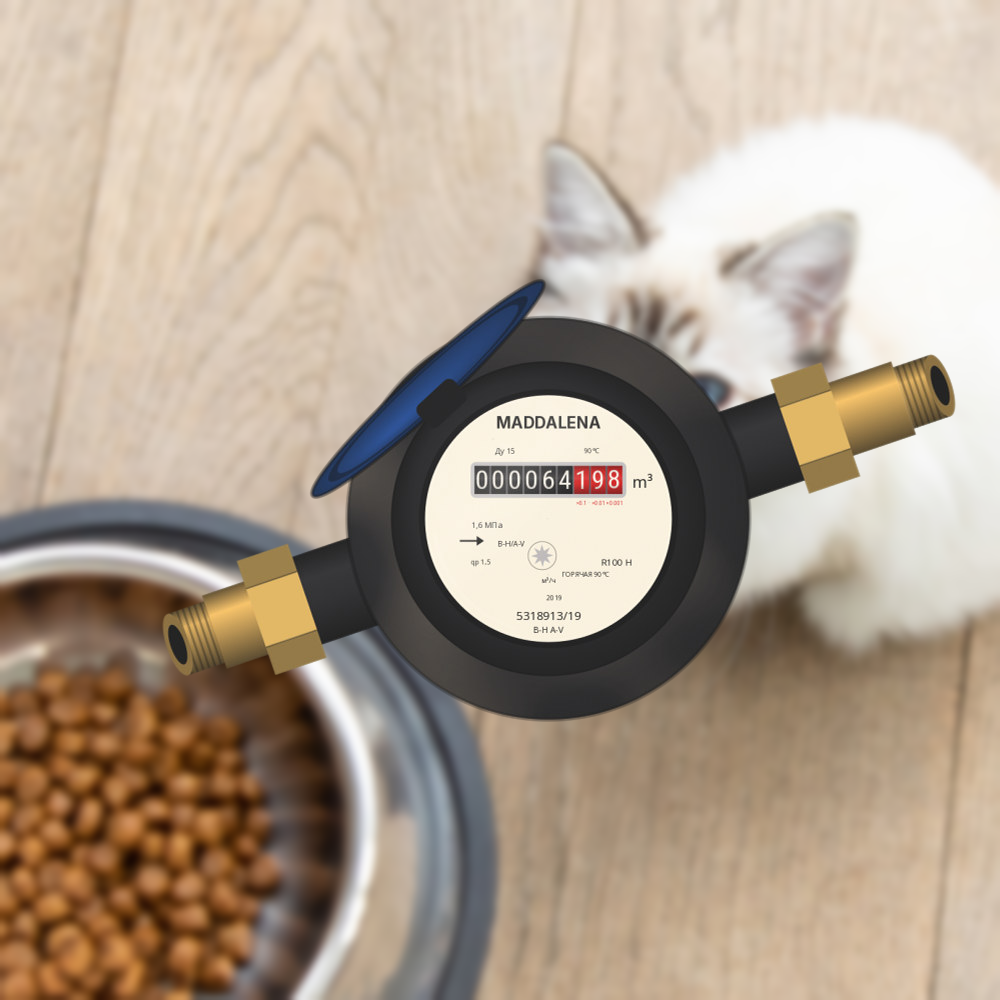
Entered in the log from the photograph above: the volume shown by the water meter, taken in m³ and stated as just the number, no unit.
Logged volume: 64.198
